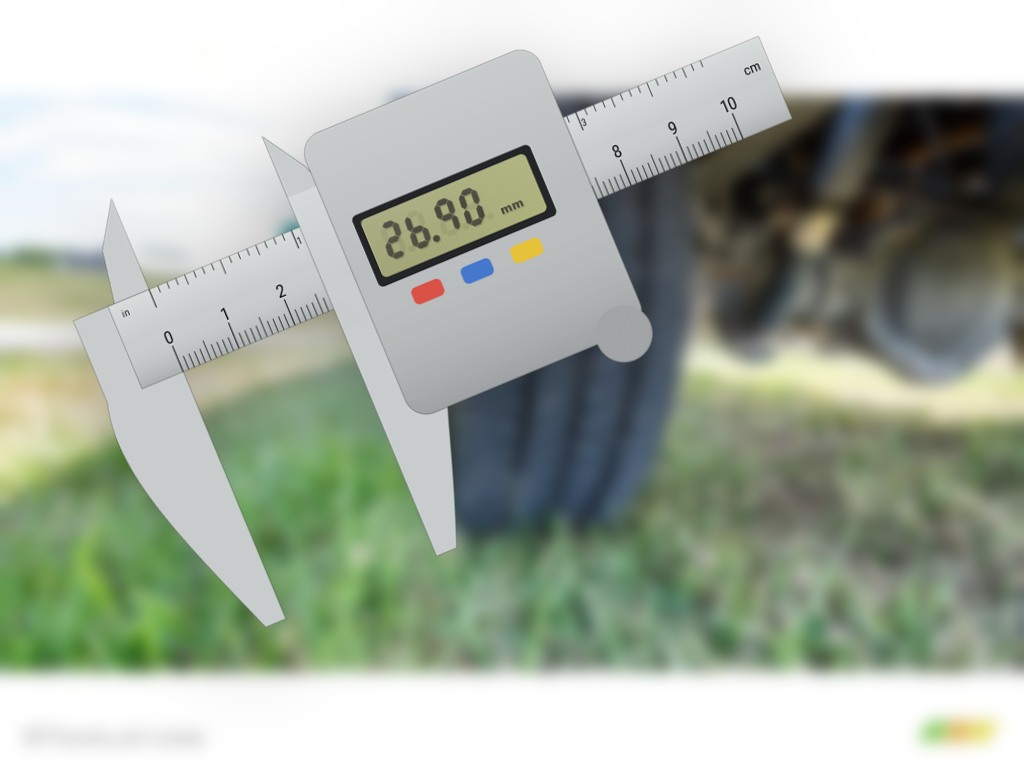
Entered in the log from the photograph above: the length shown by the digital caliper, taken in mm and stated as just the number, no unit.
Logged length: 26.90
